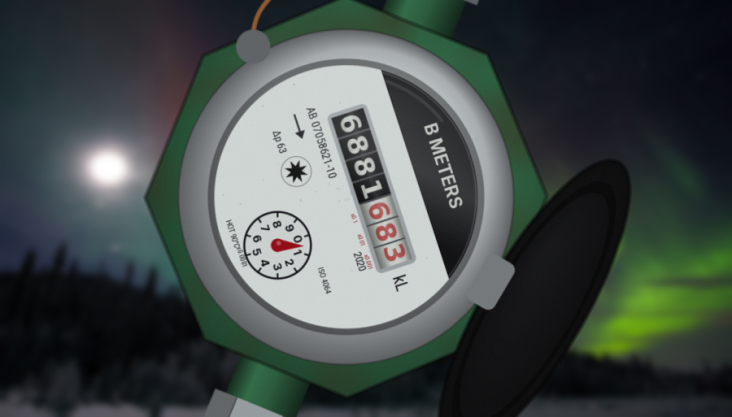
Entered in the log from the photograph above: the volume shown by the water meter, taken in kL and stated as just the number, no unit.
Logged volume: 6881.6830
